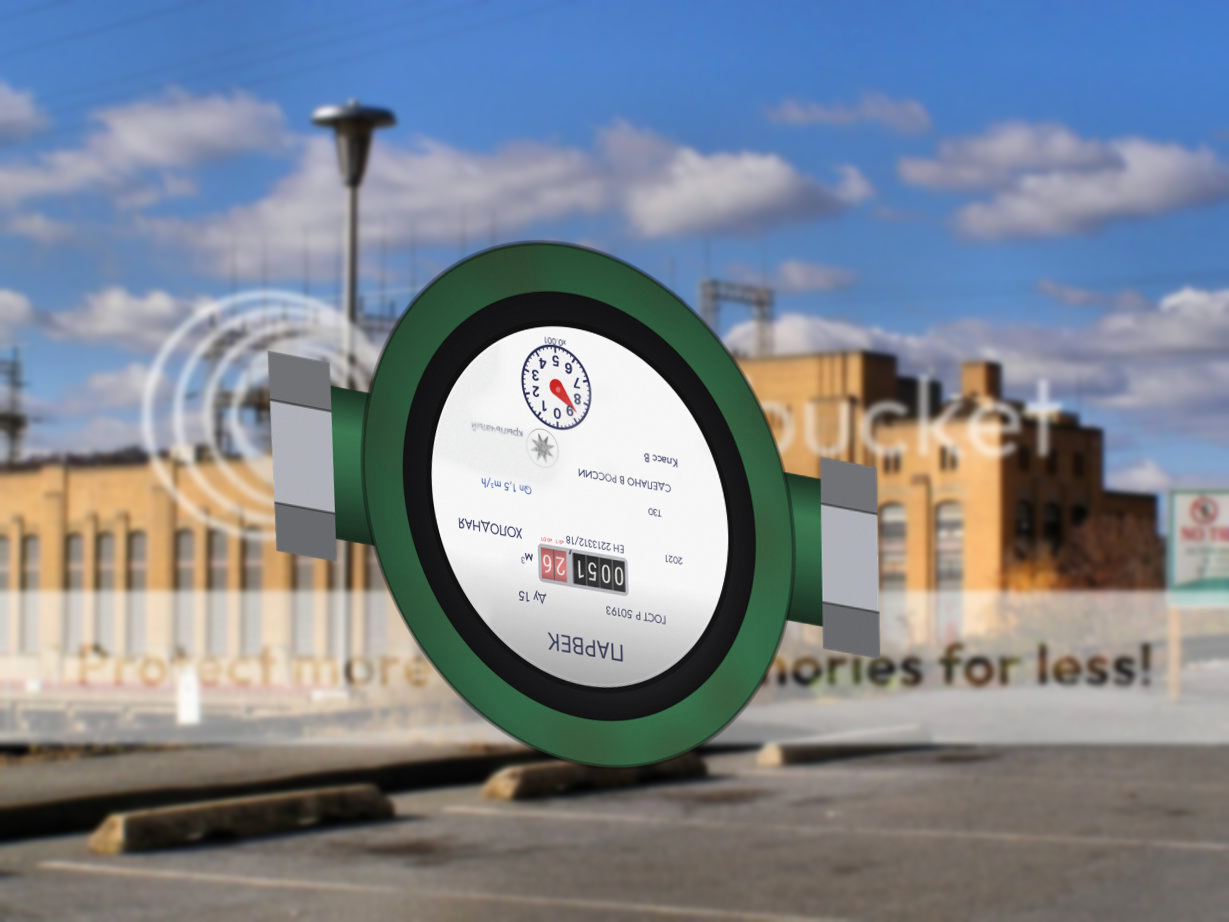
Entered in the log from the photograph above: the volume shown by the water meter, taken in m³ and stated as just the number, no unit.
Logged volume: 51.268
